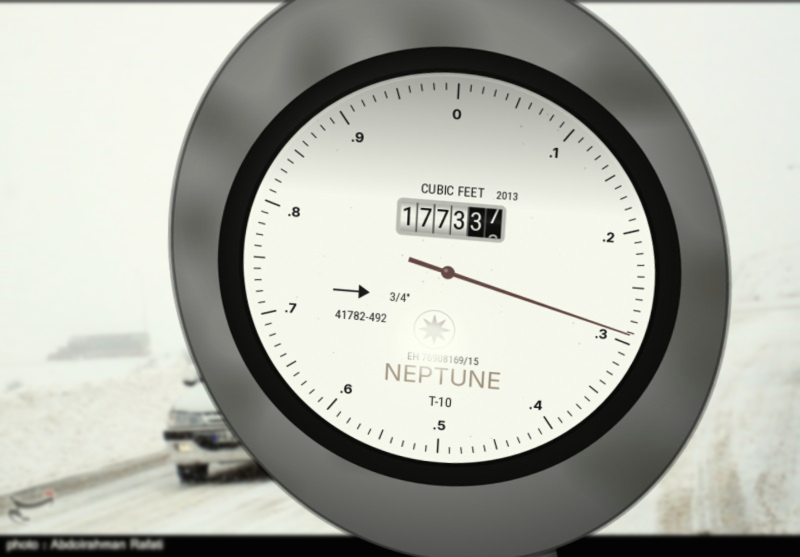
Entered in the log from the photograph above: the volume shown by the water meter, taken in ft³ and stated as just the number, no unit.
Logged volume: 177337.29
